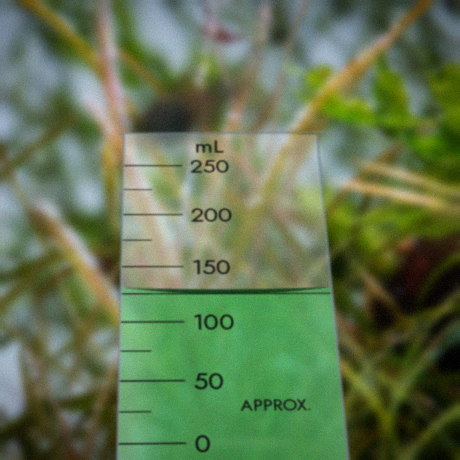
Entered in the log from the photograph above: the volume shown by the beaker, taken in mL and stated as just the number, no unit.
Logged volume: 125
